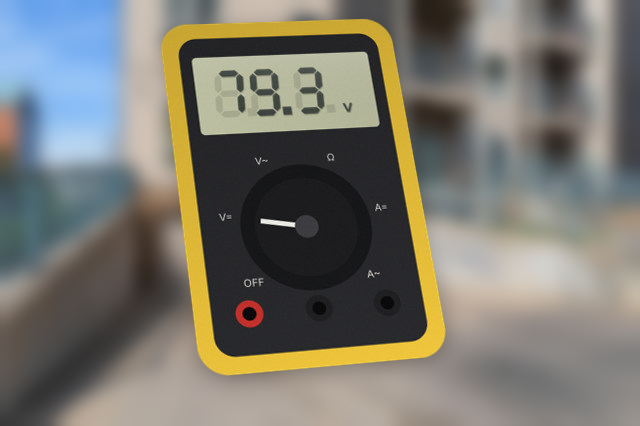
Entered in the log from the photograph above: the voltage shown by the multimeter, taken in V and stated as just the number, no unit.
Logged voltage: 79.3
